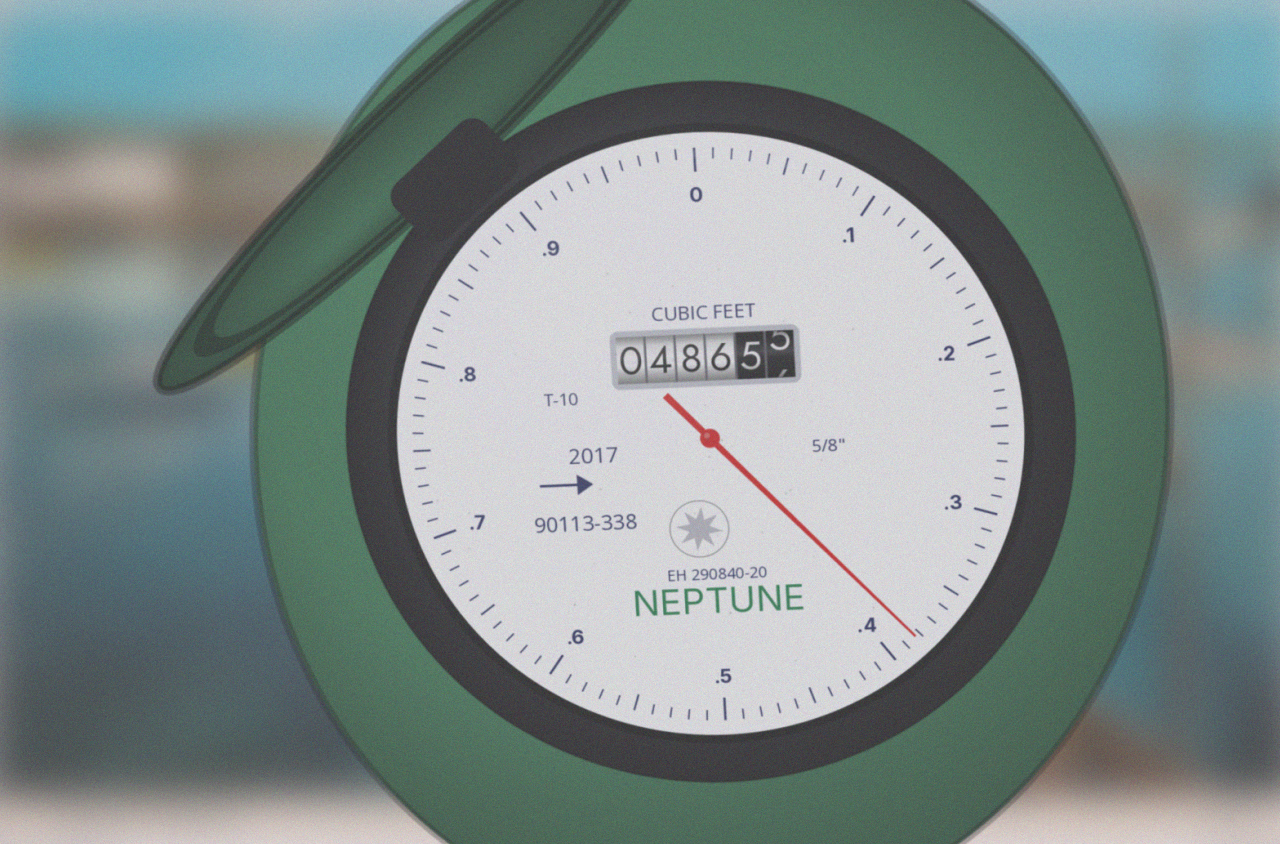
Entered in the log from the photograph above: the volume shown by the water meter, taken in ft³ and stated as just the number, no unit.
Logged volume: 48655.38
